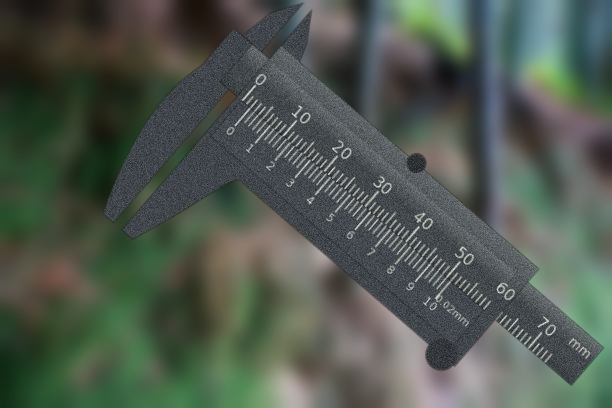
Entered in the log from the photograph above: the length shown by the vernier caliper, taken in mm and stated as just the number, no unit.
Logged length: 2.0
